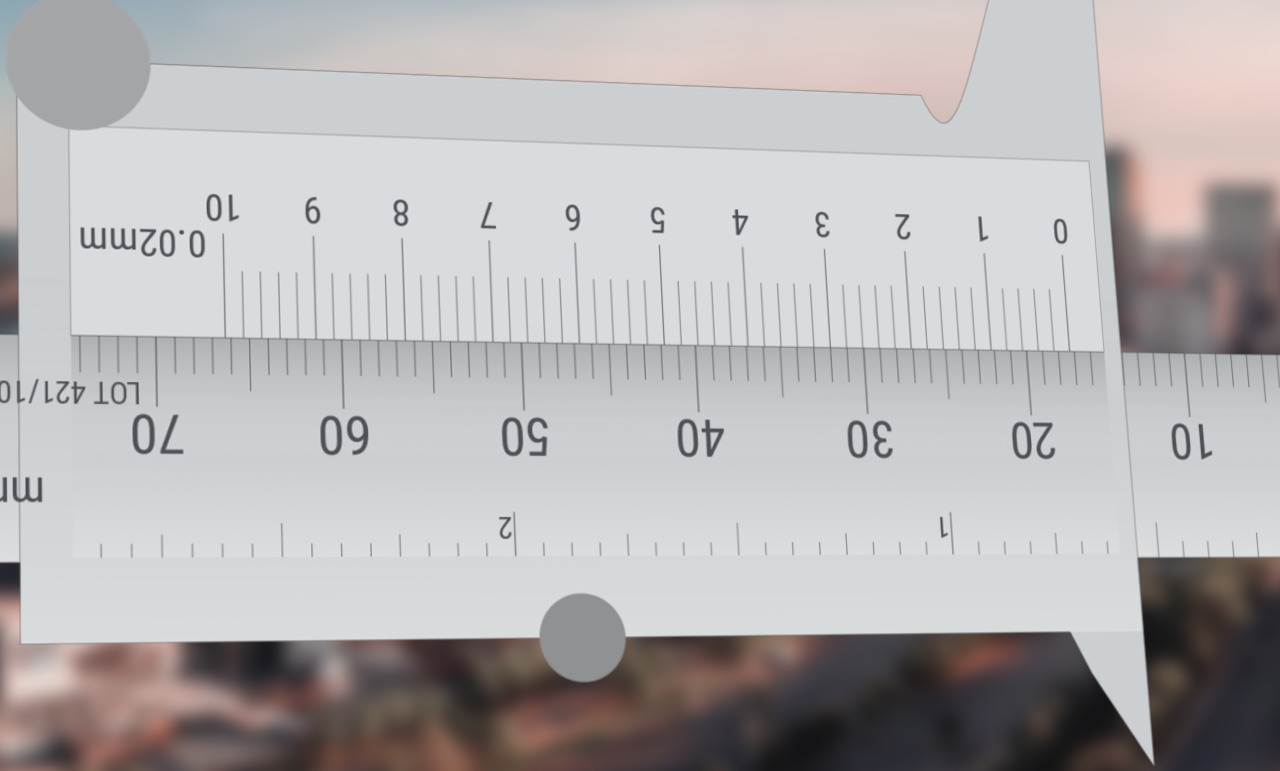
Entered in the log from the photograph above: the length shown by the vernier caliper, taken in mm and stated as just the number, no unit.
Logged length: 17.3
